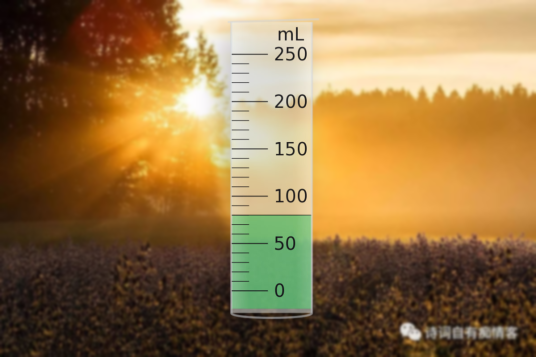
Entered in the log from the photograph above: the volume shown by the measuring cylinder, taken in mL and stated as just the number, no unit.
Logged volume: 80
